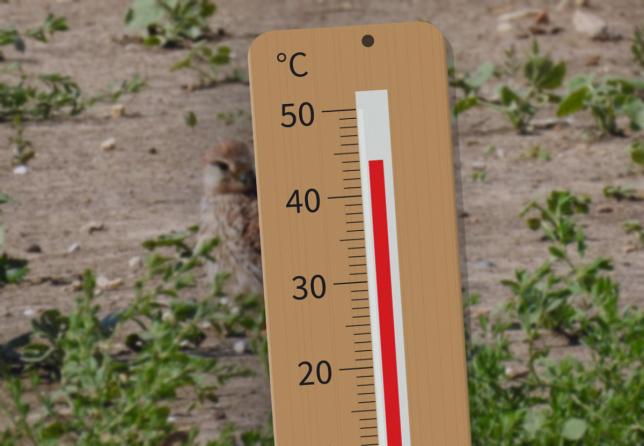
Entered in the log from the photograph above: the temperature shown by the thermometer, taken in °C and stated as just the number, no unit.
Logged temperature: 44
